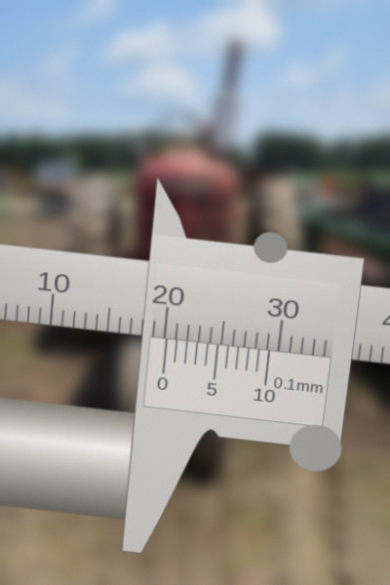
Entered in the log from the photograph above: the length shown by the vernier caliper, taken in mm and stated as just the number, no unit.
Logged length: 20.2
